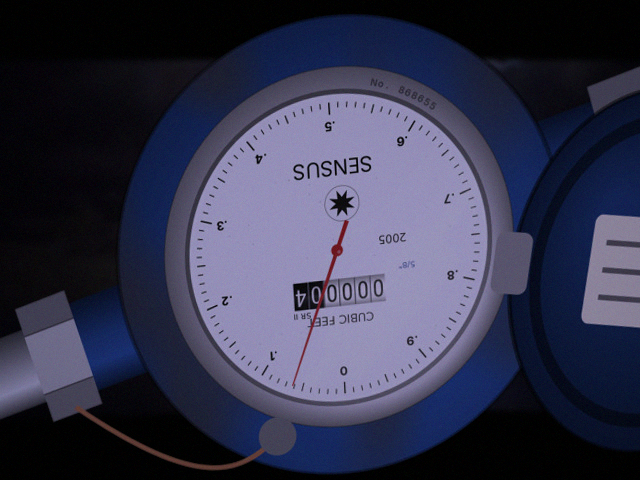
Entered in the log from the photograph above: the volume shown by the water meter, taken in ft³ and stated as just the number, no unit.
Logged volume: 4.06
